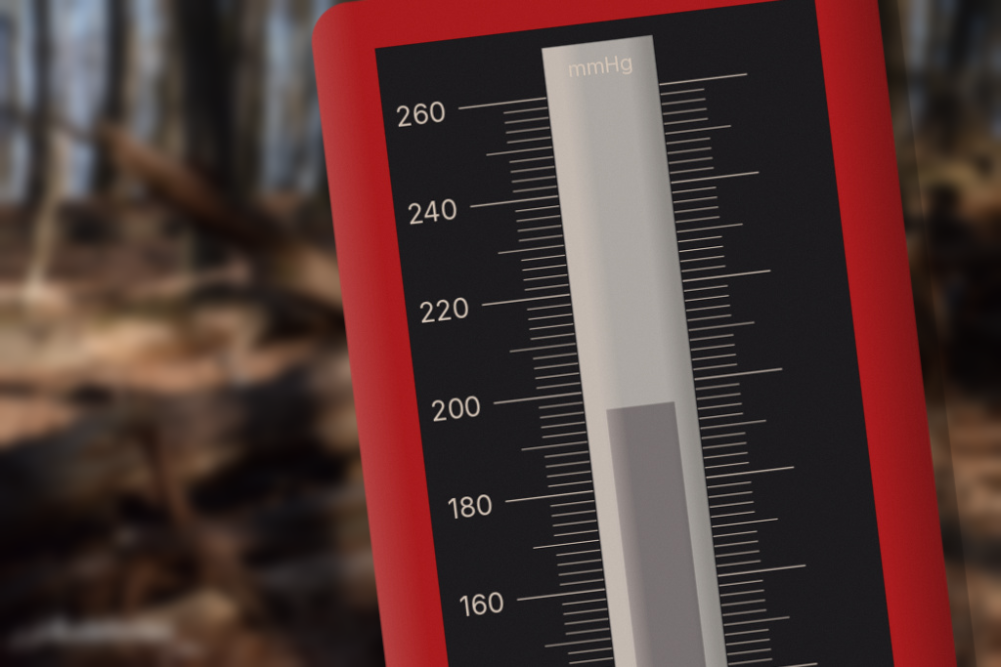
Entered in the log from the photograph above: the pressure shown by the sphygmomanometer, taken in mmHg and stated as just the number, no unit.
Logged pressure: 196
